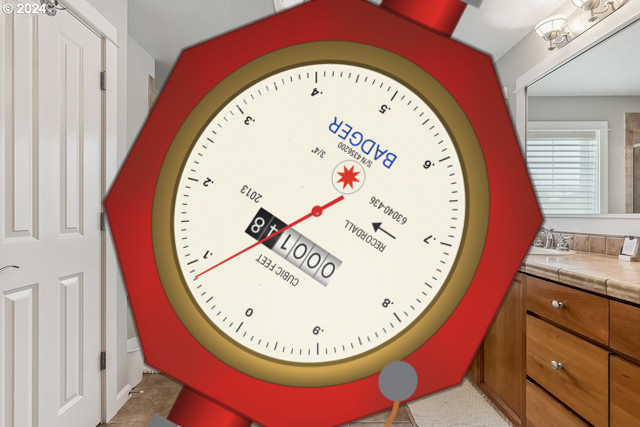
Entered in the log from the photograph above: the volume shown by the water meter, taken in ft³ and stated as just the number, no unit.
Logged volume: 148.08
